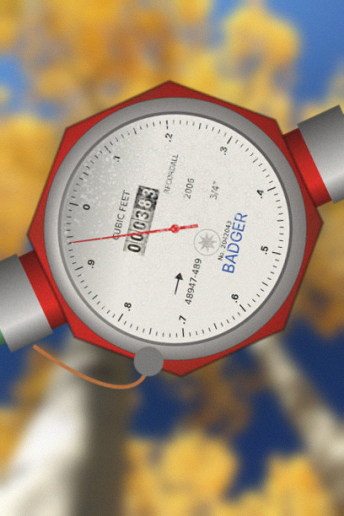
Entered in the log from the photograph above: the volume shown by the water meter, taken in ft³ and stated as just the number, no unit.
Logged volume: 382.94
